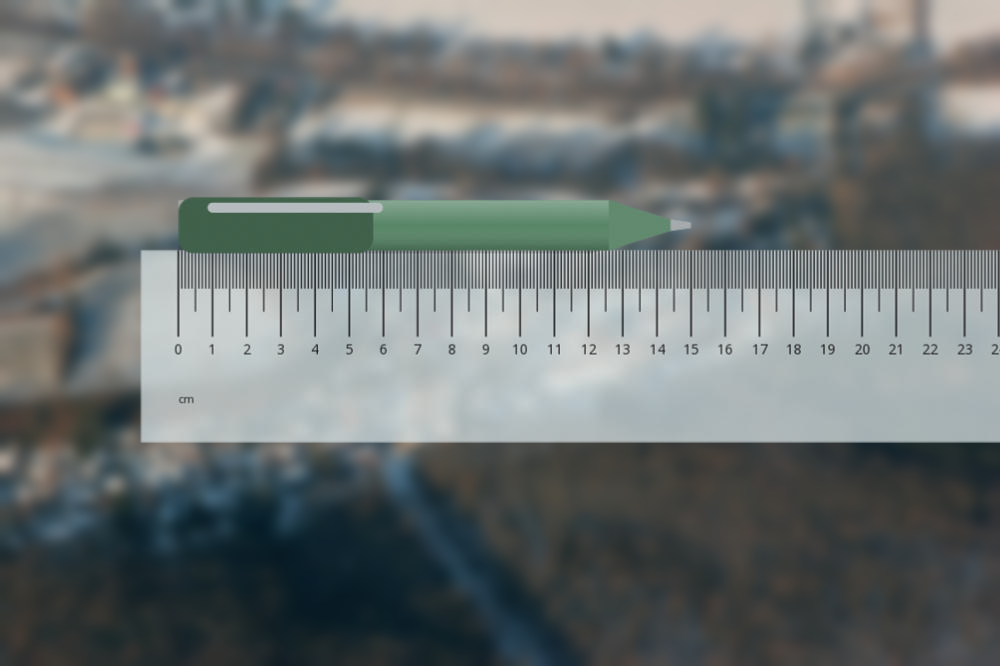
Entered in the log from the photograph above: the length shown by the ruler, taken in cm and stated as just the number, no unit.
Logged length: 15
